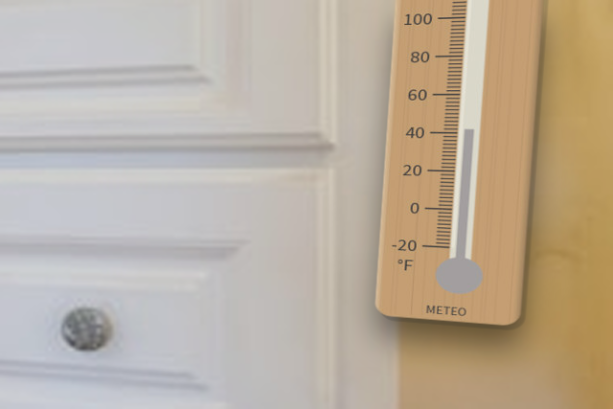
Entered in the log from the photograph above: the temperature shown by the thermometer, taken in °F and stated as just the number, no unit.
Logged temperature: 42
